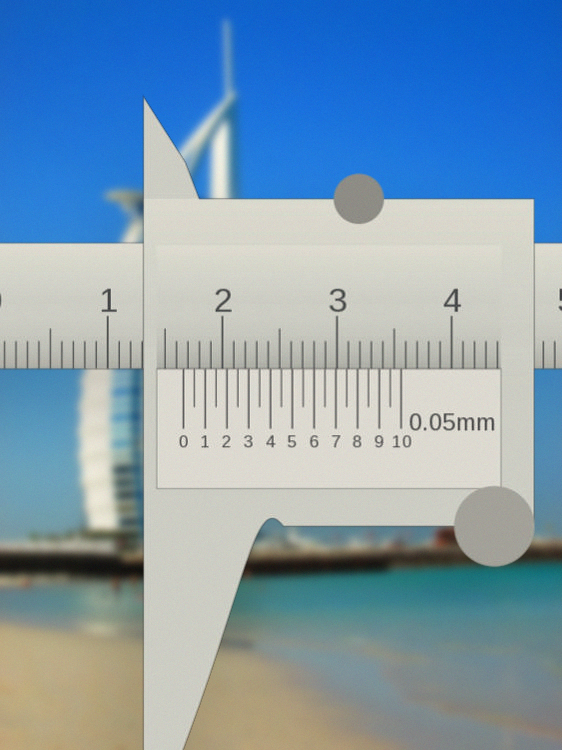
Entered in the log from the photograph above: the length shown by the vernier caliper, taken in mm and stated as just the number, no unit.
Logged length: 16.6
